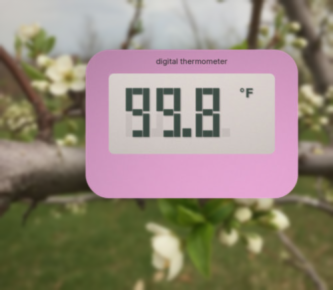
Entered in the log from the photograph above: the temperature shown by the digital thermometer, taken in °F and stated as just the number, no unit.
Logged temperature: 99.8
